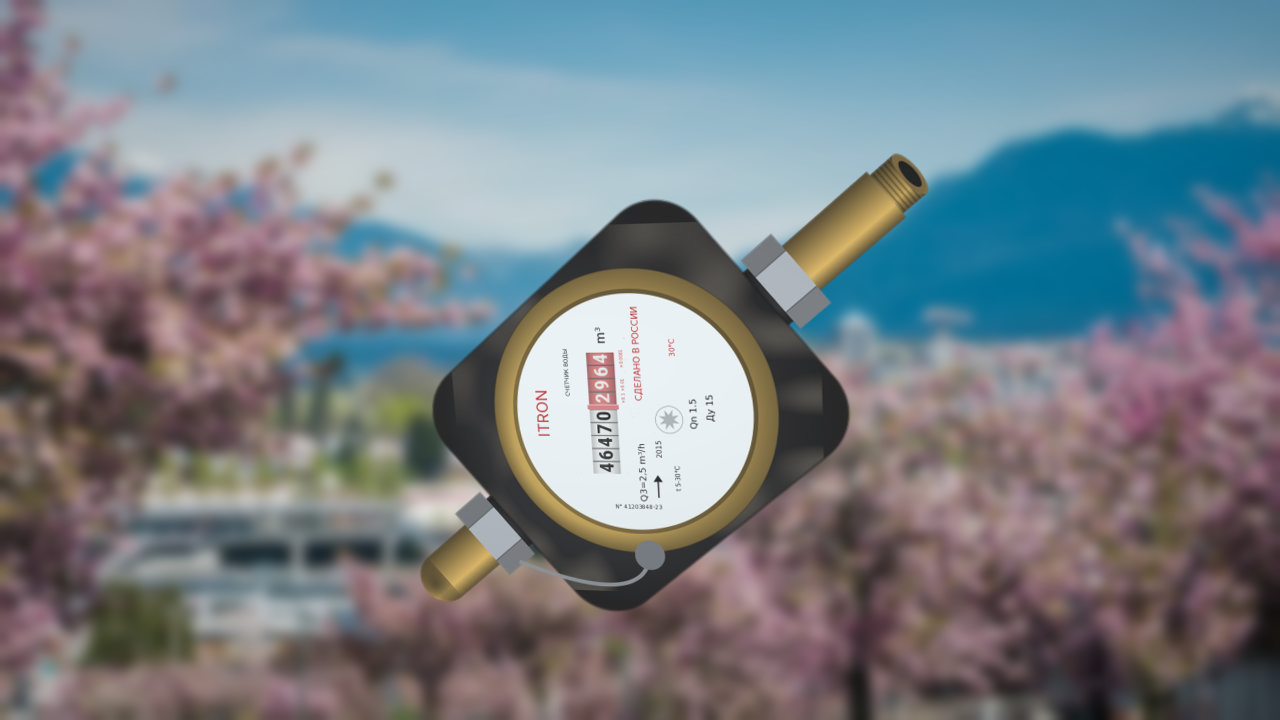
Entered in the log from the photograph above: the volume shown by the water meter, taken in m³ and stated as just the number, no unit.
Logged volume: 46470.2964
